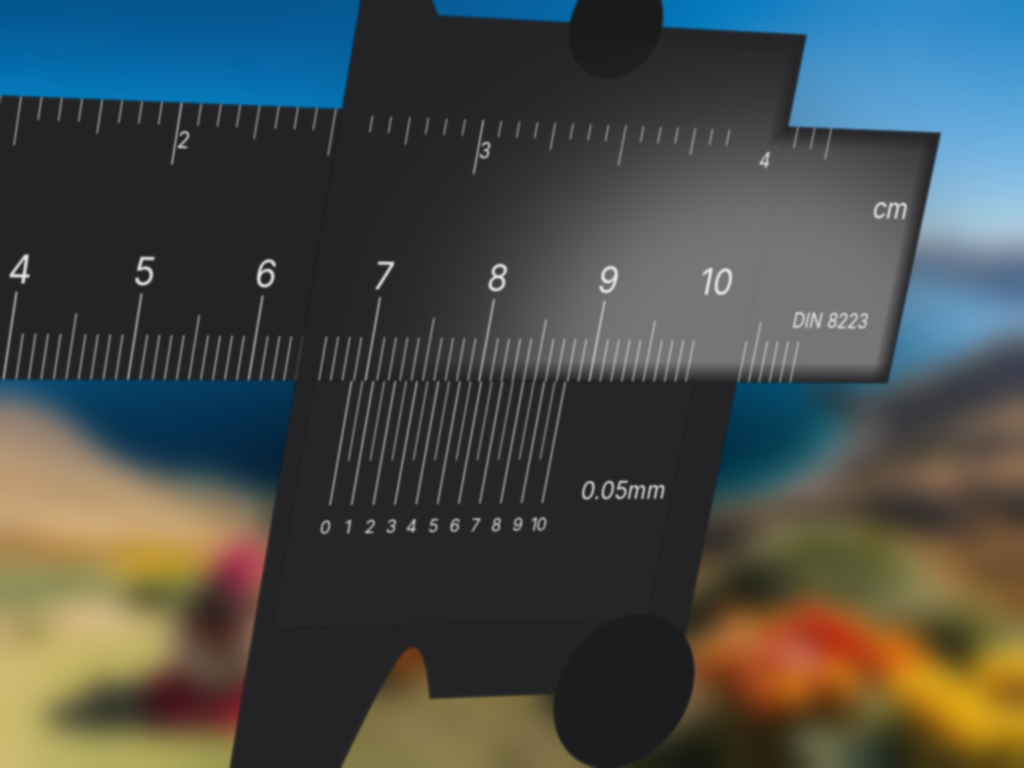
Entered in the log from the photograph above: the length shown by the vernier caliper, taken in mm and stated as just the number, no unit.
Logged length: 68.8
